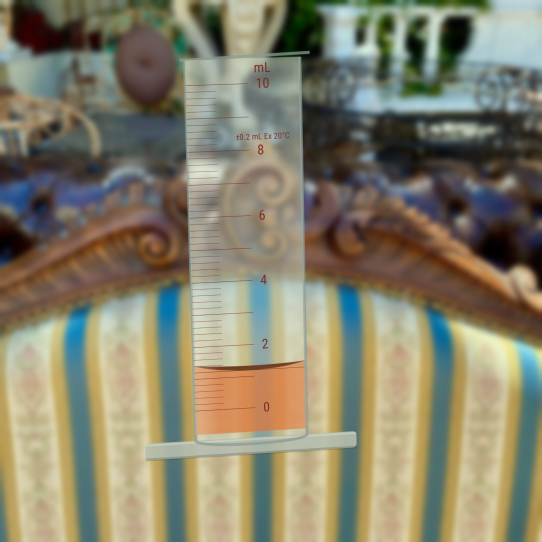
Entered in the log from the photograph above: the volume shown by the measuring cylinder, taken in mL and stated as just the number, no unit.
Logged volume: 1.2
